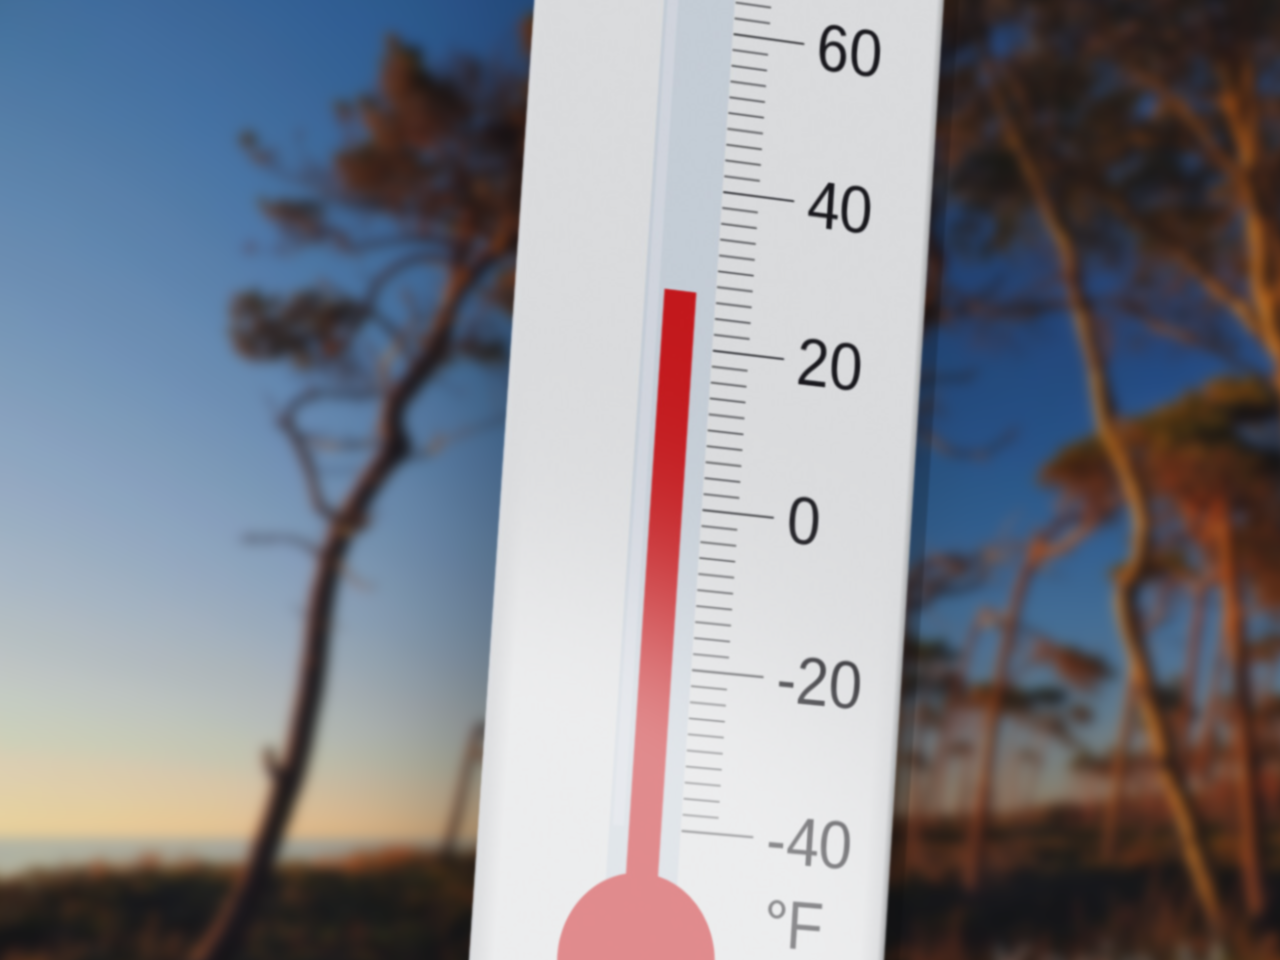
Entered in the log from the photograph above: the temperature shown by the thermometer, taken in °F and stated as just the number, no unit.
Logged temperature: 27
